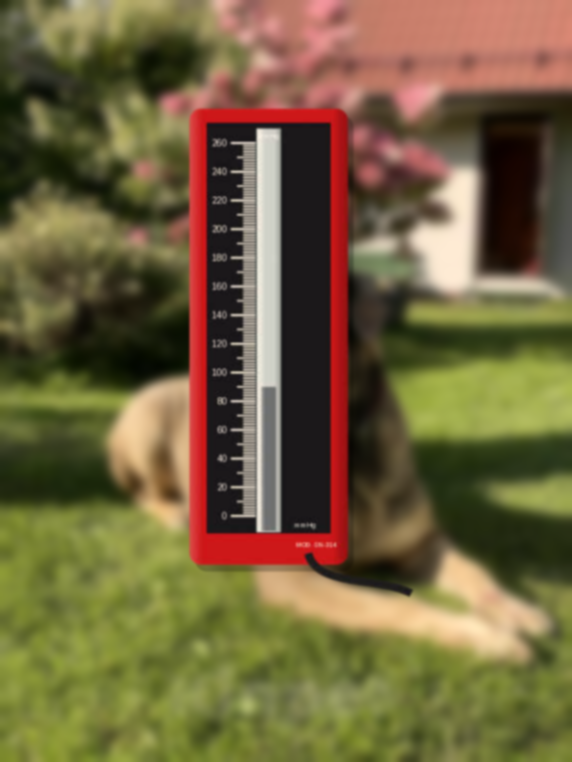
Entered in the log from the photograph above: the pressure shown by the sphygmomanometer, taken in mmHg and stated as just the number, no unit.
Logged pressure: 90
